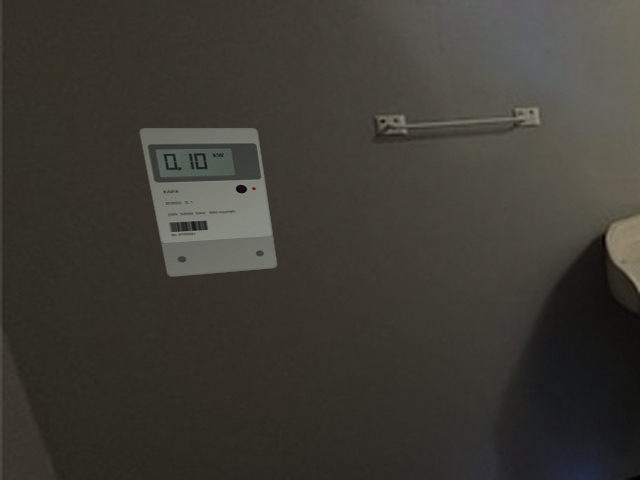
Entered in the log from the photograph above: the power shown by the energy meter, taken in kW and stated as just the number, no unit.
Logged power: 0.10
